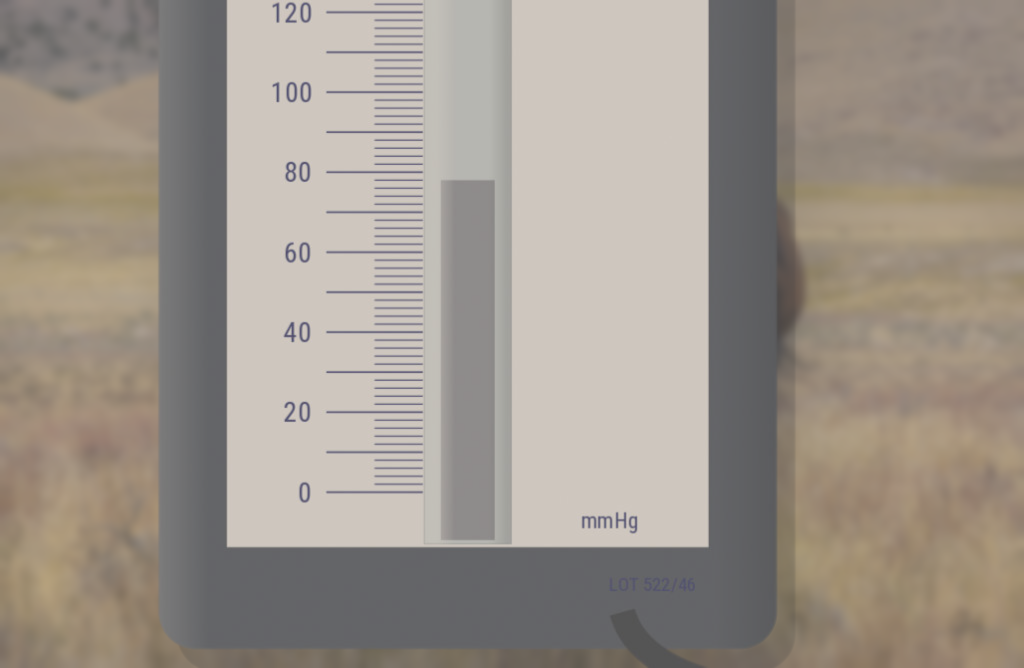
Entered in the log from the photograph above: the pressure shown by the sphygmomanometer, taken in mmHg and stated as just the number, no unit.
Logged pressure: 78
